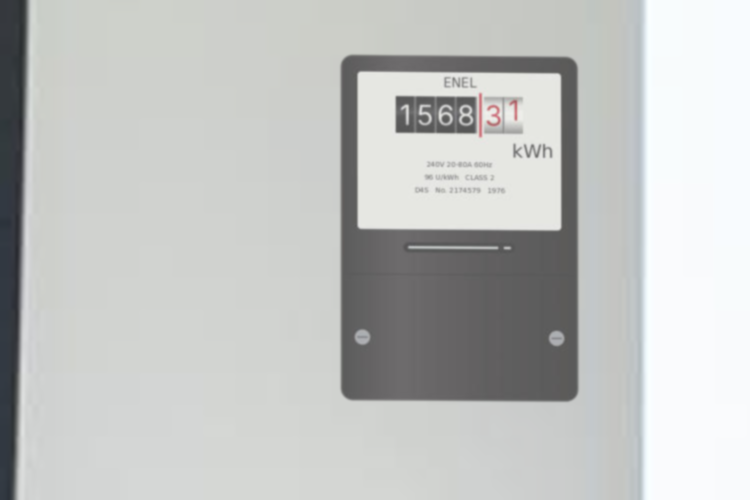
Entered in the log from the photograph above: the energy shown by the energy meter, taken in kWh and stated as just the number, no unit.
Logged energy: 1568.31
